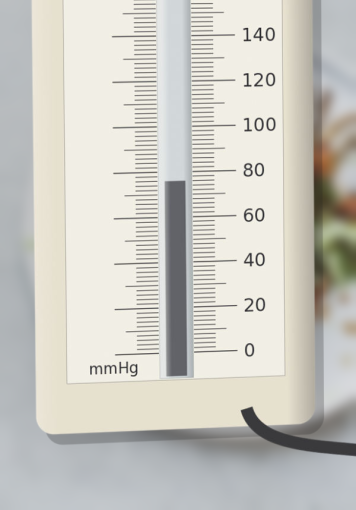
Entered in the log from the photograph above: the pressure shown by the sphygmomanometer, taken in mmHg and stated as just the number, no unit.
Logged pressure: 76
